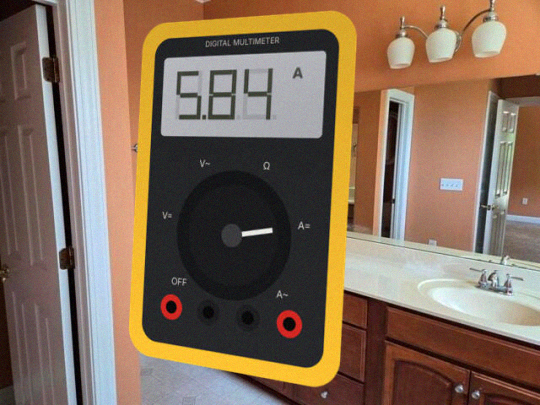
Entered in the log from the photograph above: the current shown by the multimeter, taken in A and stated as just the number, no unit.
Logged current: 5.84
